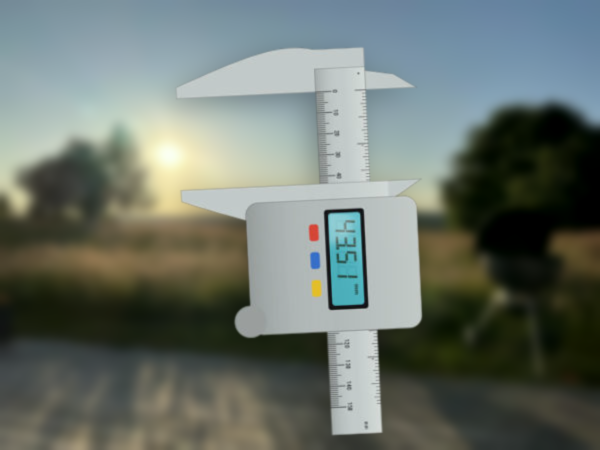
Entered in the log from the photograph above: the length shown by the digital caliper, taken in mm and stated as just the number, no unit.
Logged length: 43.51
